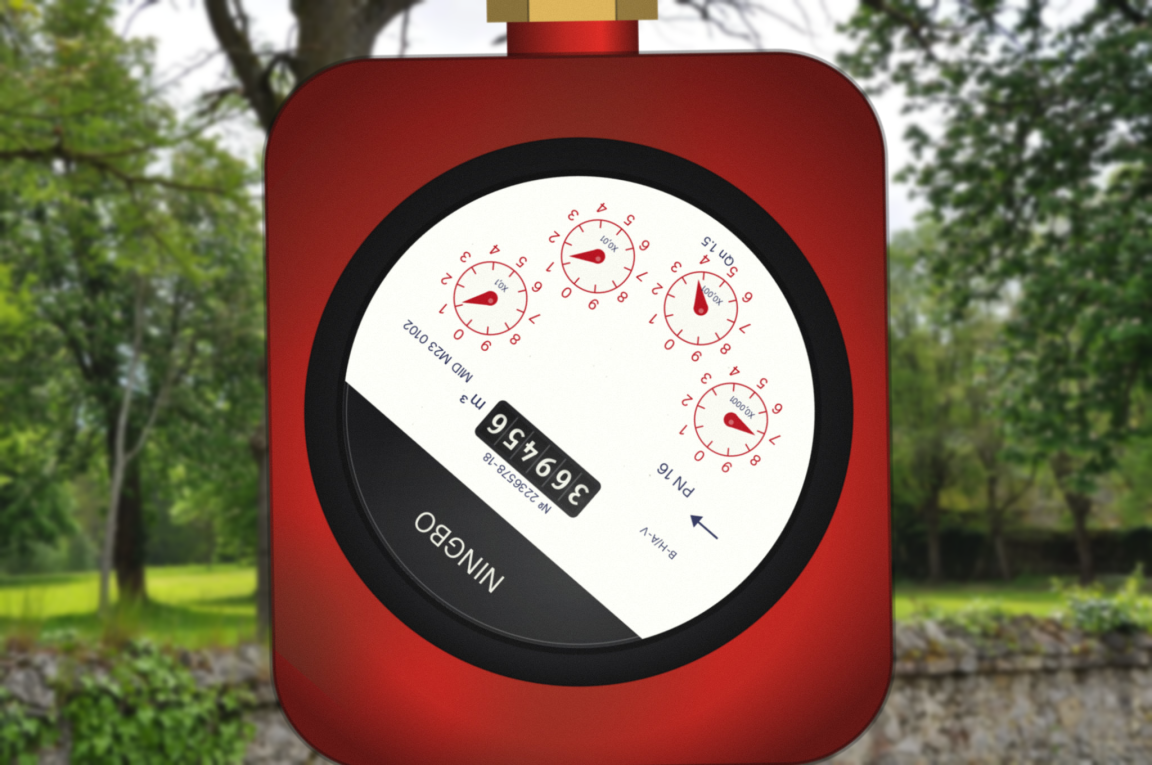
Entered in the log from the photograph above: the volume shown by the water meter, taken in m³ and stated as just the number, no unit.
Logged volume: 369456.1137
